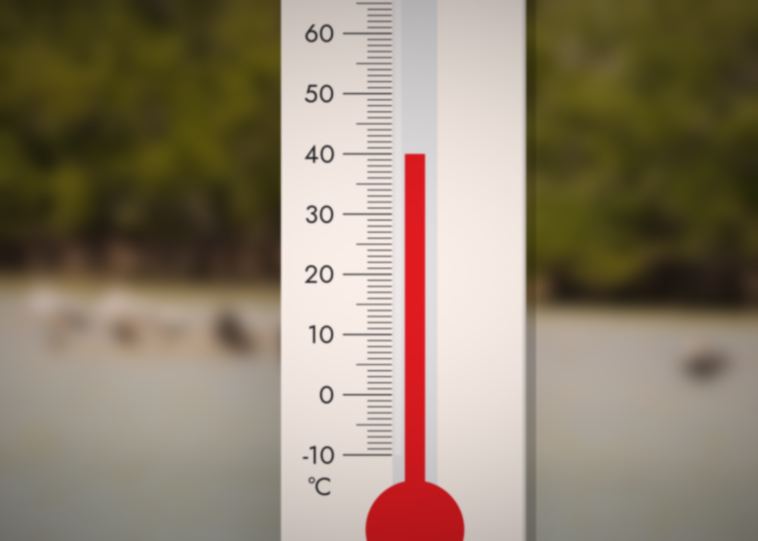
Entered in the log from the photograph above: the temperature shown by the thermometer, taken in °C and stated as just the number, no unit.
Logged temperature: 40
